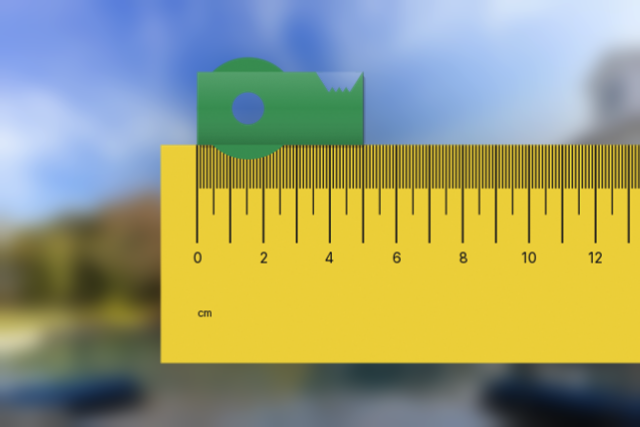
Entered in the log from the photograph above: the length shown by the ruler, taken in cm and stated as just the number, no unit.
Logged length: 5
